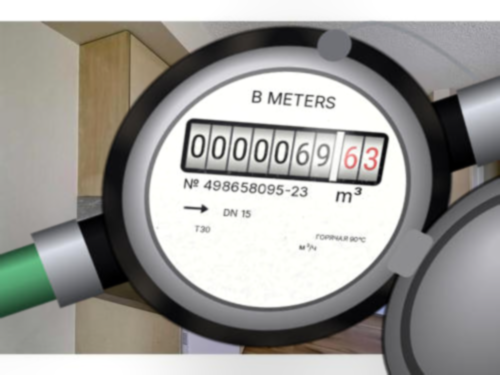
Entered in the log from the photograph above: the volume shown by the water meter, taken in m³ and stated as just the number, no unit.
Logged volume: 69.63
